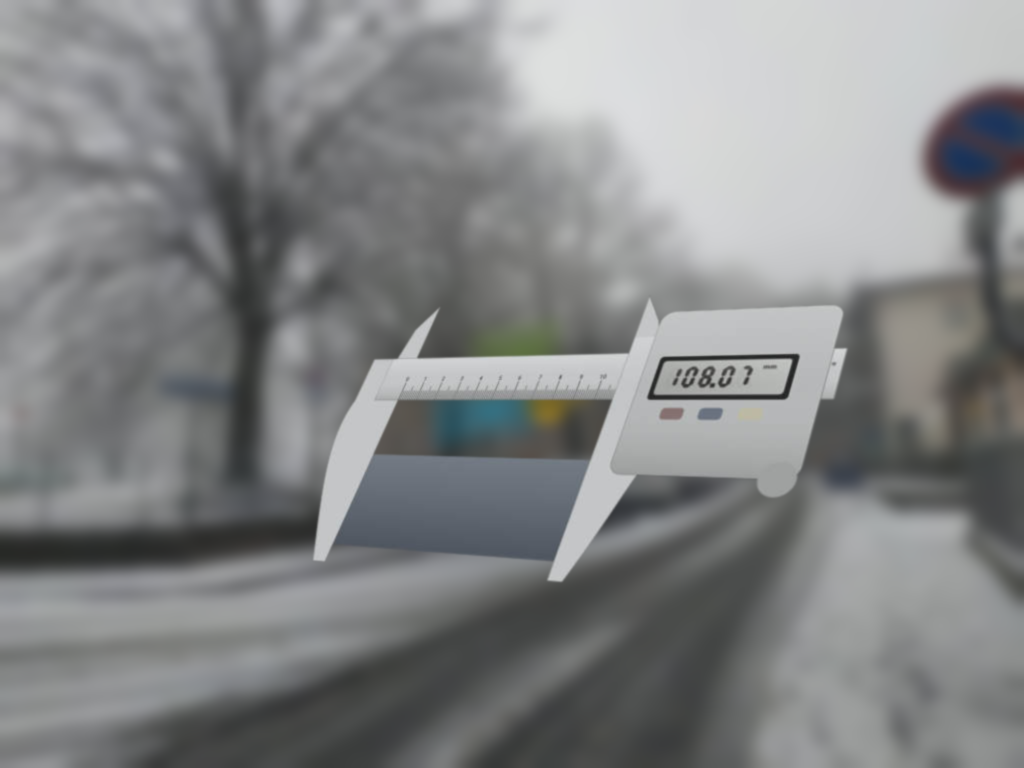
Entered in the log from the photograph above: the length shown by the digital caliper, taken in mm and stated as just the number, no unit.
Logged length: 108.07
